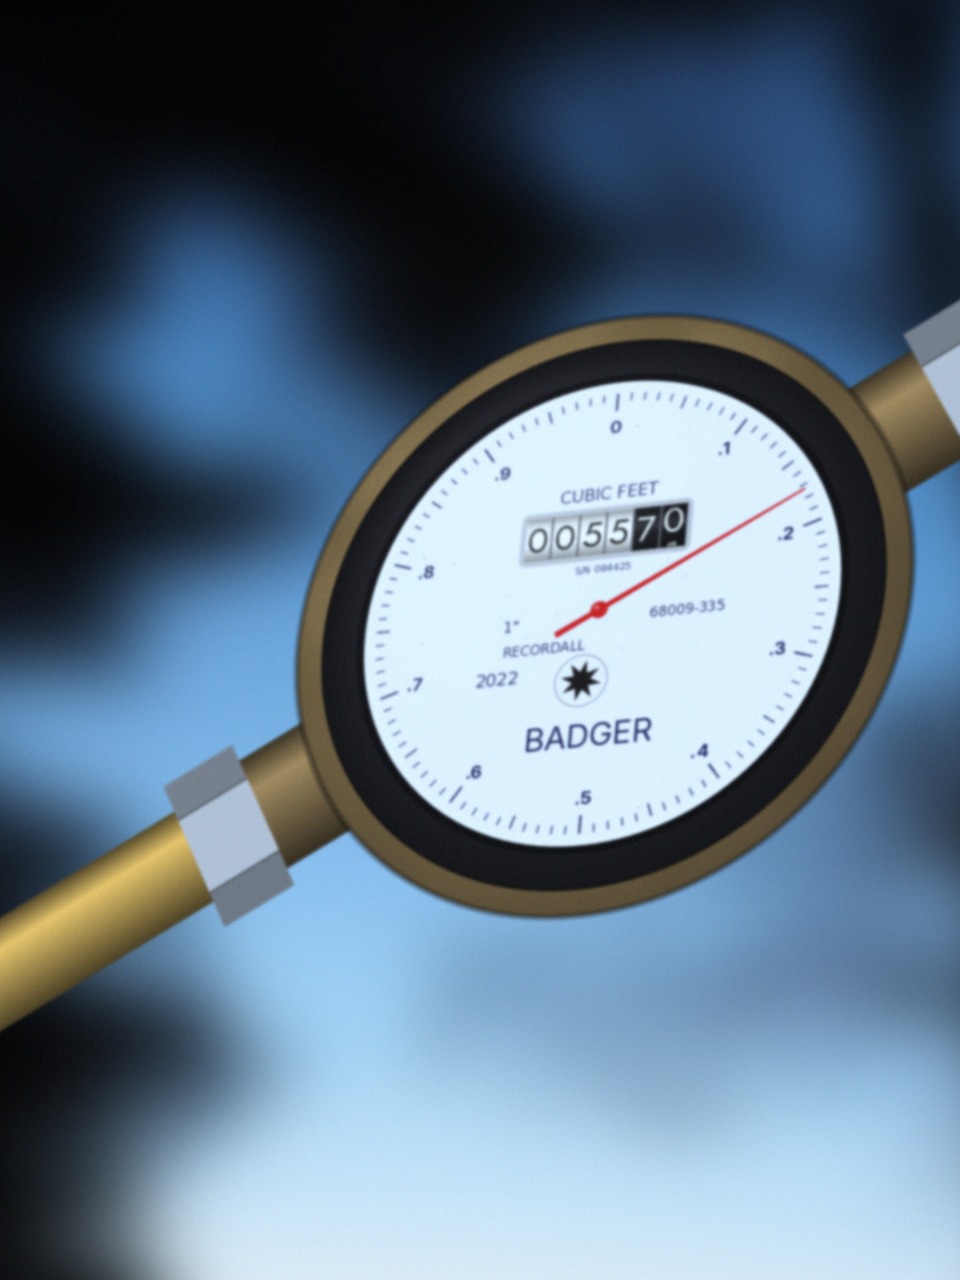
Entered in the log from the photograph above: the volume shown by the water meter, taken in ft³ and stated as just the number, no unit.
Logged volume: 5570.17
